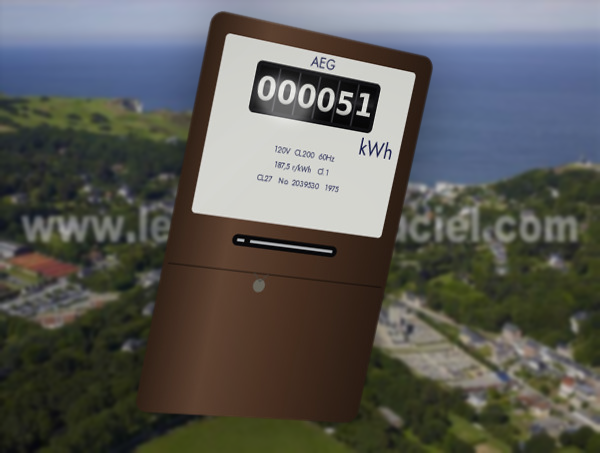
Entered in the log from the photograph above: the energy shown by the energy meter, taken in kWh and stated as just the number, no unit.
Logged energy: 51
